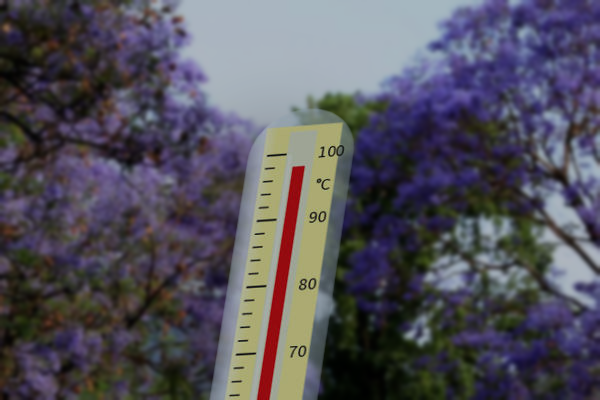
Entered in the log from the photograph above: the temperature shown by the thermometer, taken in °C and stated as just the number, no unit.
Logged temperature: 98
